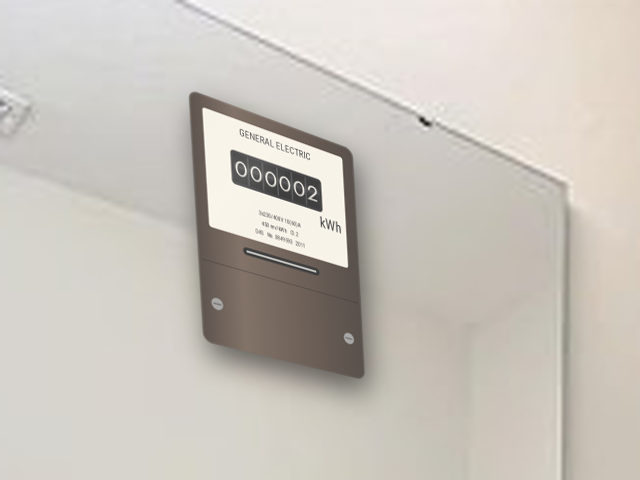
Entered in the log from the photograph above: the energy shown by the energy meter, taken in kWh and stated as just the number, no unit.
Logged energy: 2
